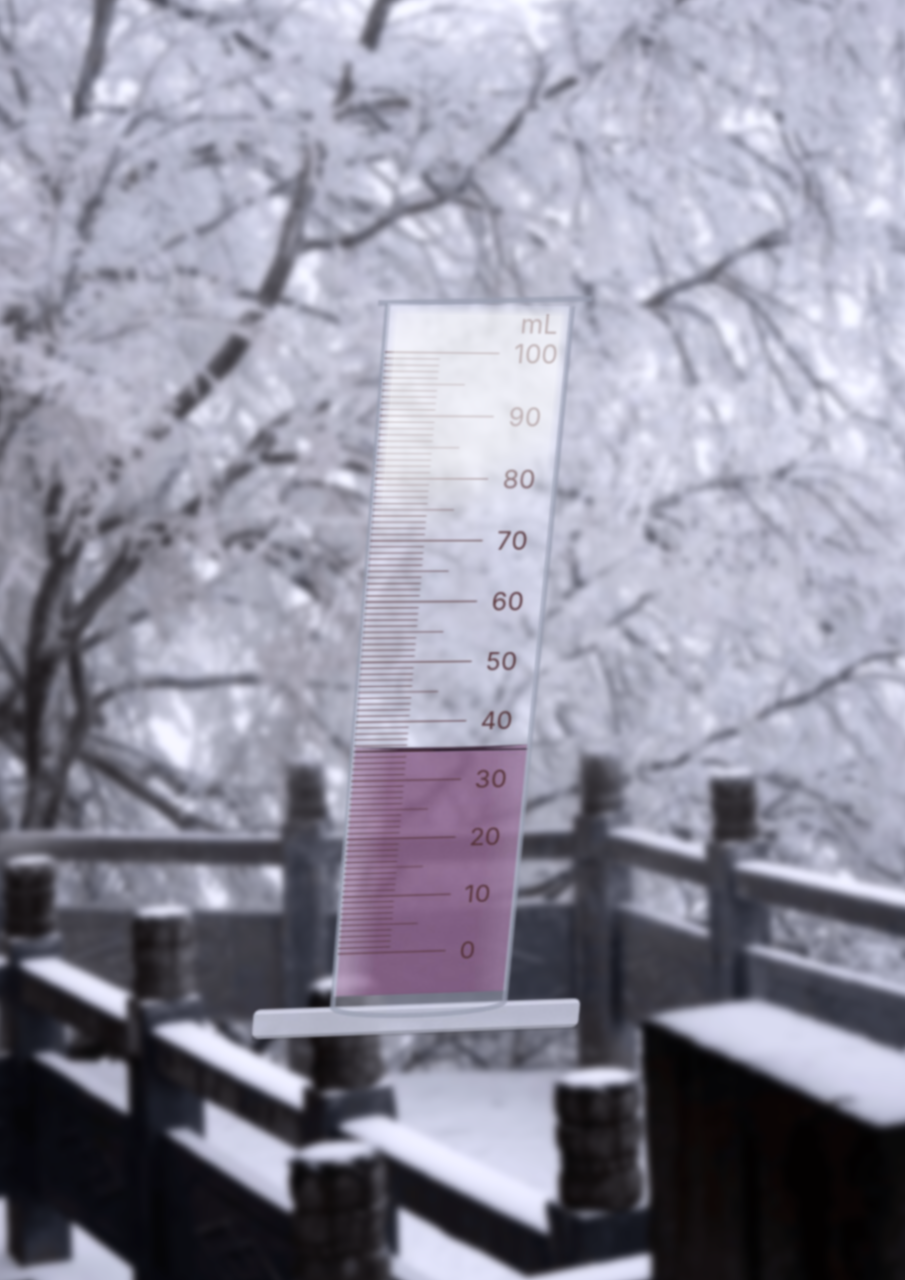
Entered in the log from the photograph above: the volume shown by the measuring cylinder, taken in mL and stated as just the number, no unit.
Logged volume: 35
